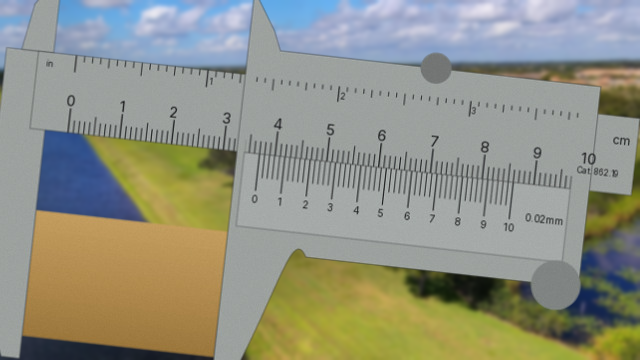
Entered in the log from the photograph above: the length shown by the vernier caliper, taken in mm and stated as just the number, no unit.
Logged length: 37.0
